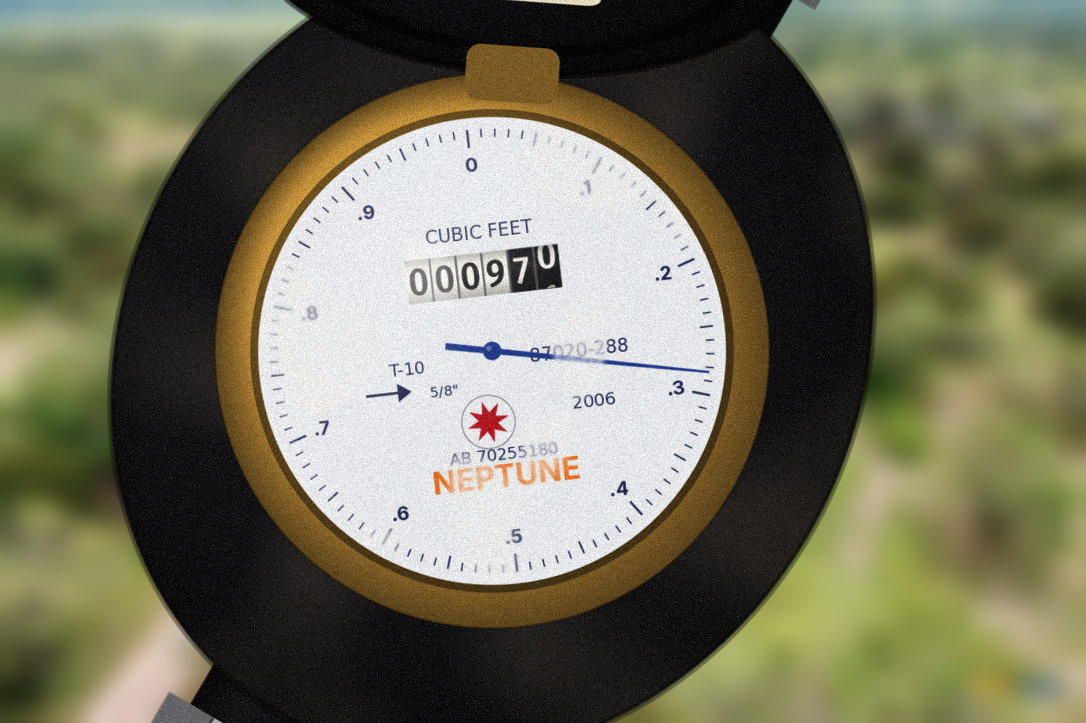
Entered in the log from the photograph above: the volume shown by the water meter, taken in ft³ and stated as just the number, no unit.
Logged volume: 970.28
